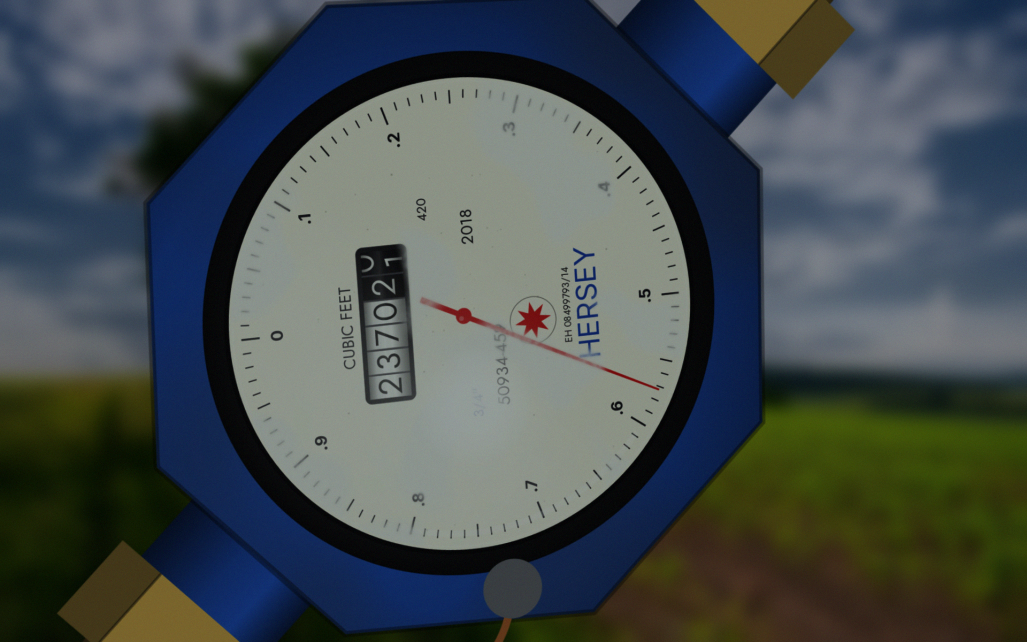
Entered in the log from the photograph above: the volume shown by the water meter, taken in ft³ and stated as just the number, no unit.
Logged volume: 237020.57
